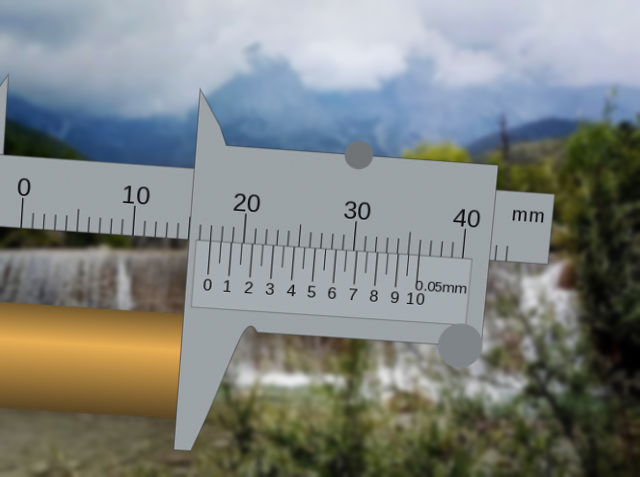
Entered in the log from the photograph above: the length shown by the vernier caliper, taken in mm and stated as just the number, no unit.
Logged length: 17.0
